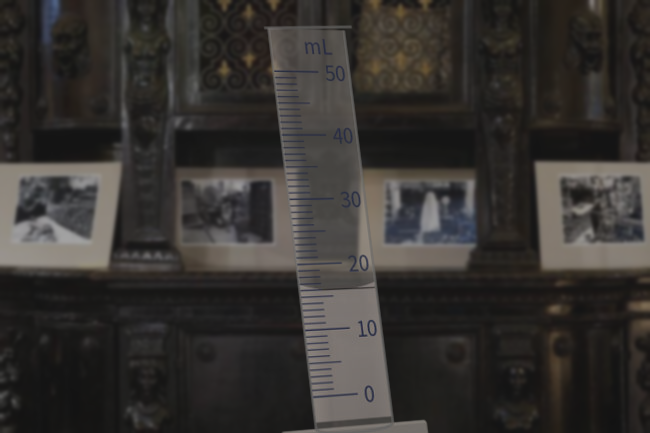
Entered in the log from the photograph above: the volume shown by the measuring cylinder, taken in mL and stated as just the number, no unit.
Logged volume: 16
